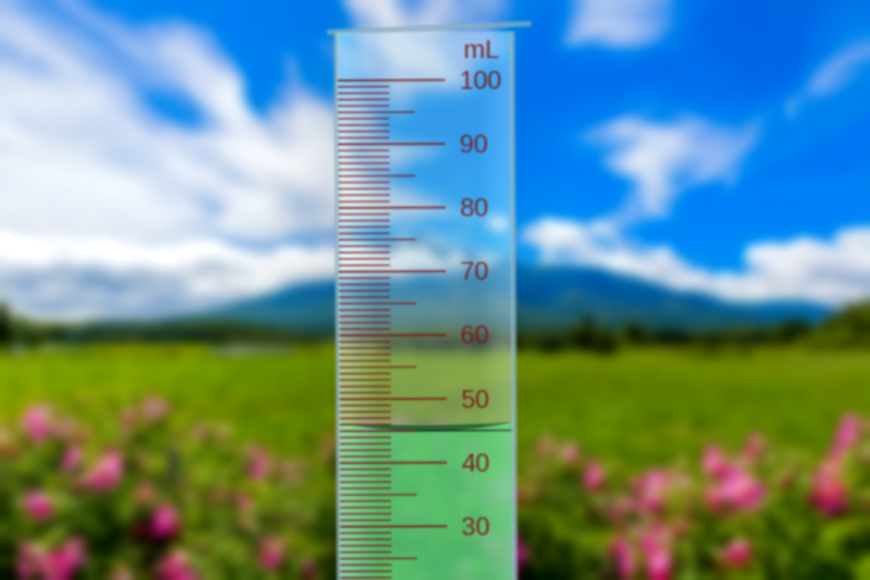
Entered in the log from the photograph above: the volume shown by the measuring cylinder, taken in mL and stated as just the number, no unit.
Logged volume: 45
